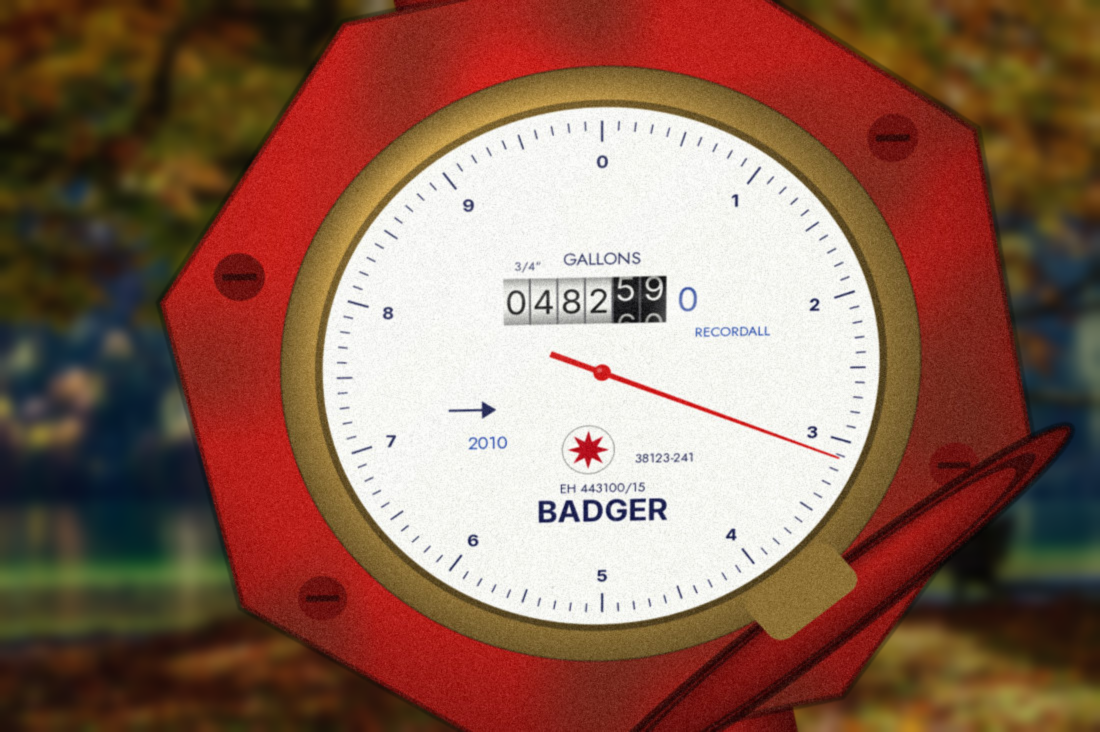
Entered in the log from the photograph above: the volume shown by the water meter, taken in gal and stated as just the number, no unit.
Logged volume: 482593.1
